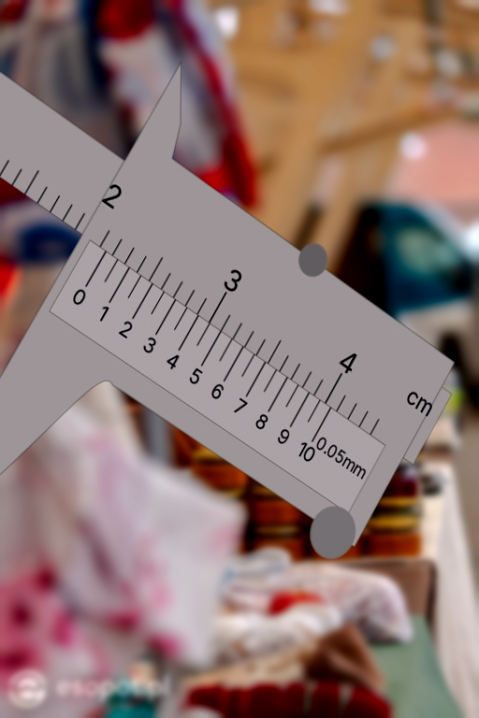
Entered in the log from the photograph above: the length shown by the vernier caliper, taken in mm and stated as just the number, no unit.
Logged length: 21.5
